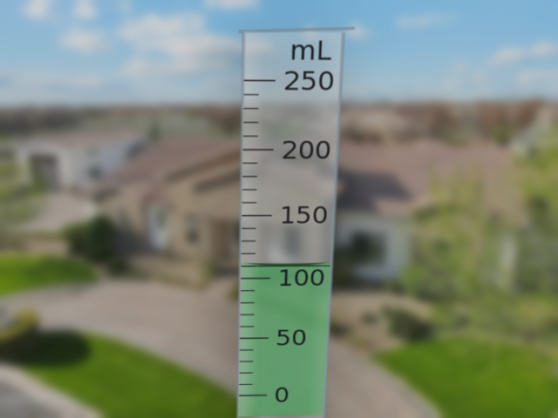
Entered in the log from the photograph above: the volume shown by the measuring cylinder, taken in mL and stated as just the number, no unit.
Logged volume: 110
